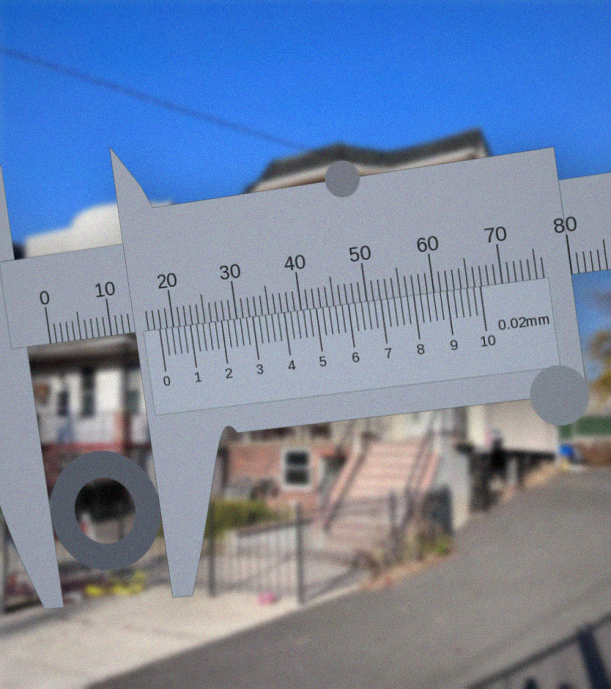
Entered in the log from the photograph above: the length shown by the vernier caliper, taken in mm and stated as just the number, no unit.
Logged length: 17.8
